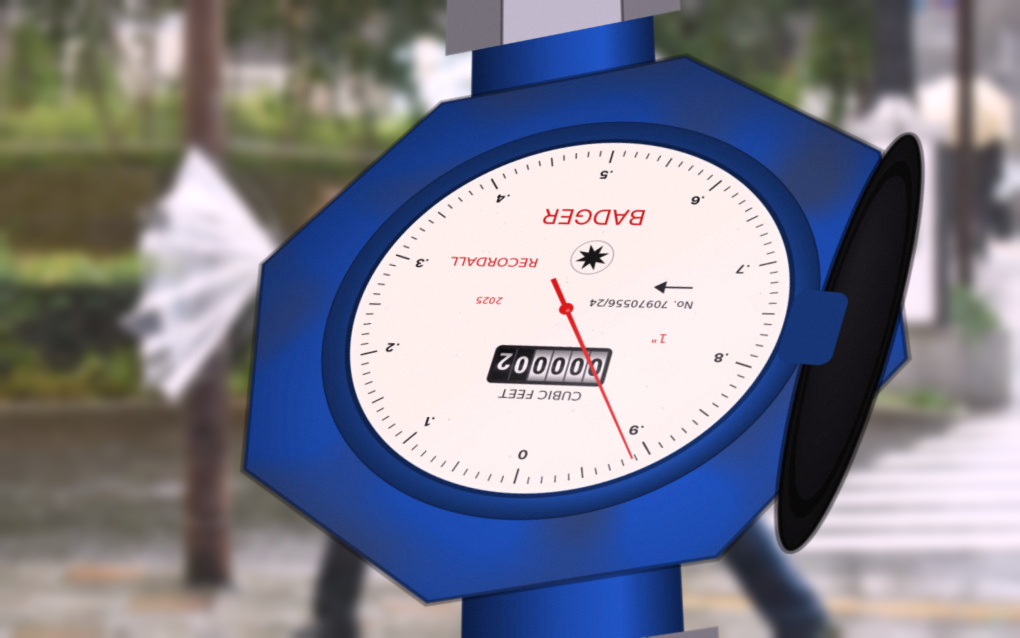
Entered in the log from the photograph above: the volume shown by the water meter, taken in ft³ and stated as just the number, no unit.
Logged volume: 1.91
